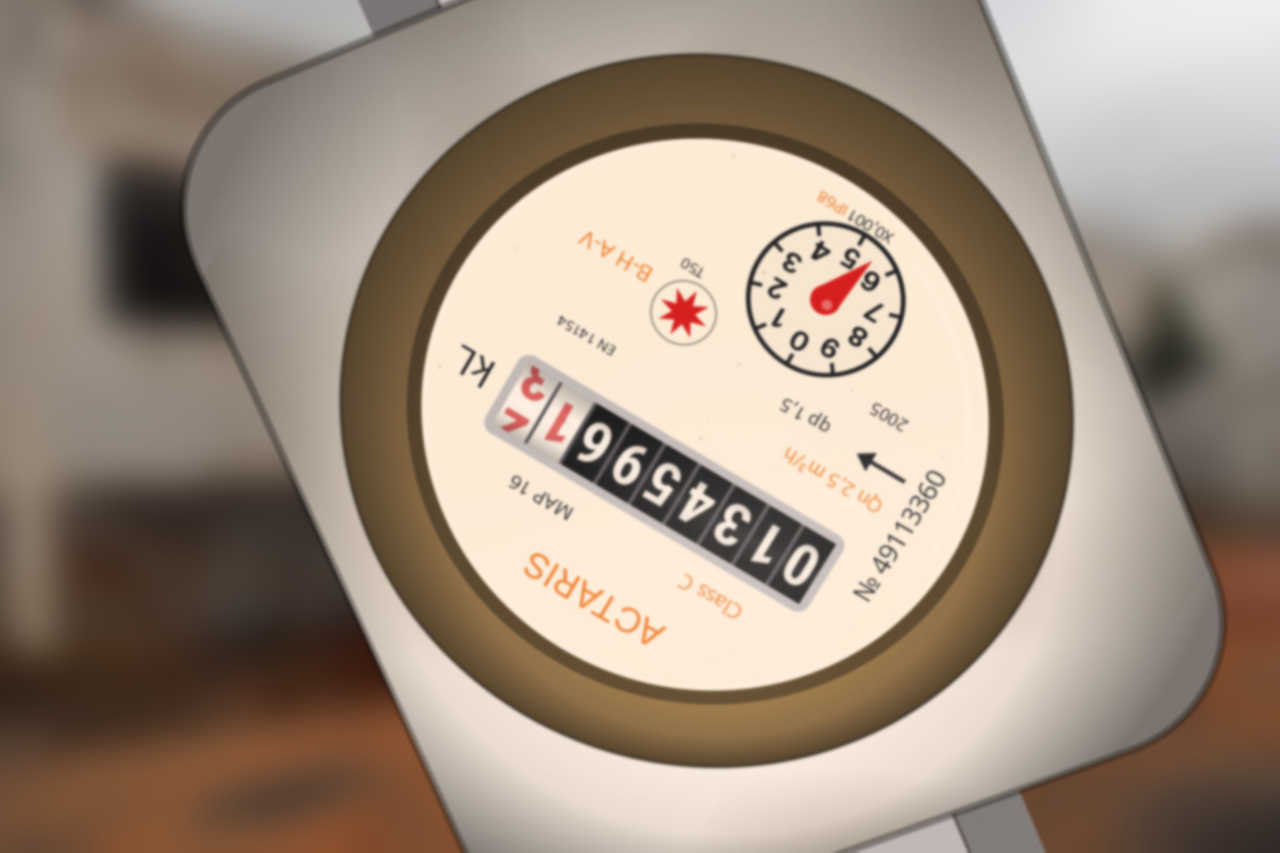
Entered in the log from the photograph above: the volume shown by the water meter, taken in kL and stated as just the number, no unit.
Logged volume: 134596.125
